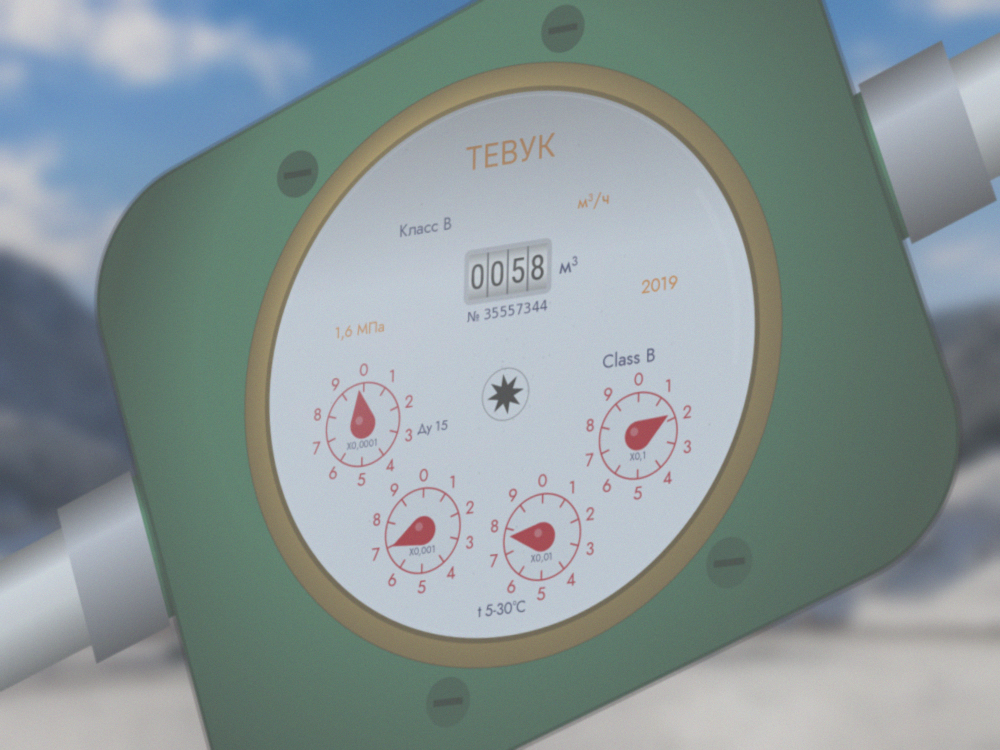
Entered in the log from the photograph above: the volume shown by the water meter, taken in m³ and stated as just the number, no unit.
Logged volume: 58.1769
